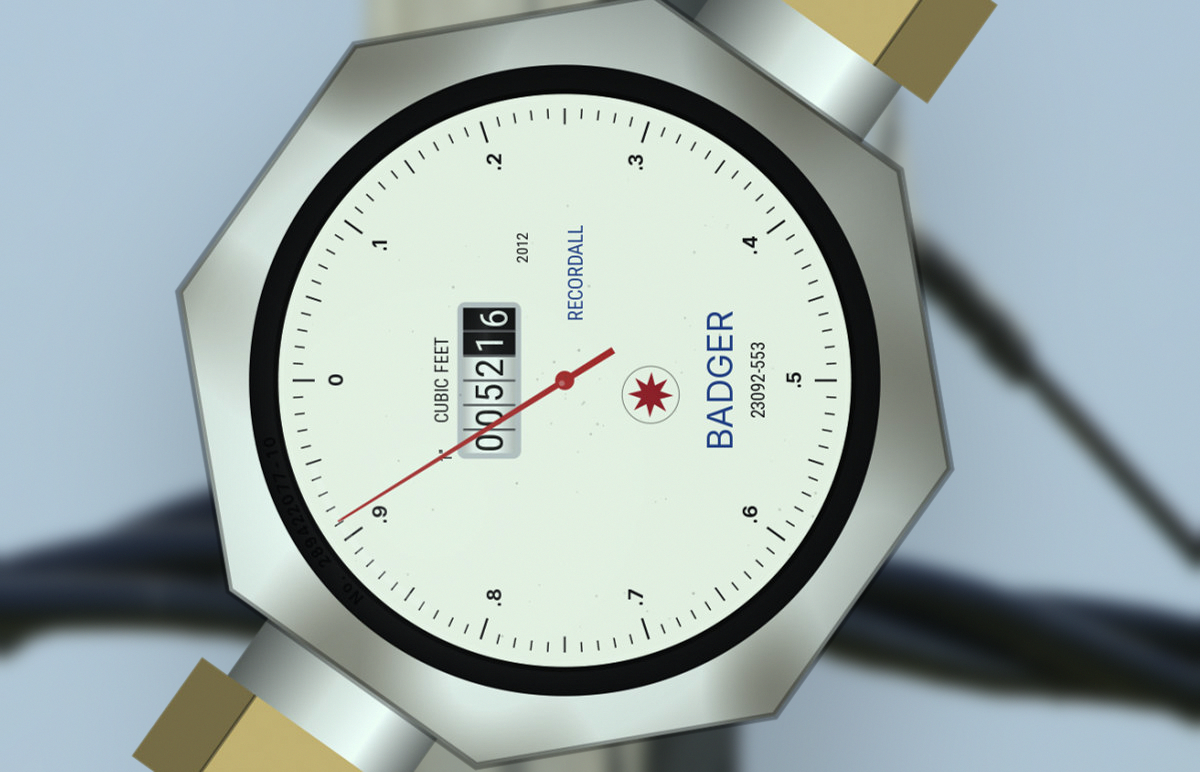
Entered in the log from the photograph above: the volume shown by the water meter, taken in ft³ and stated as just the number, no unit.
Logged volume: 5215.91
